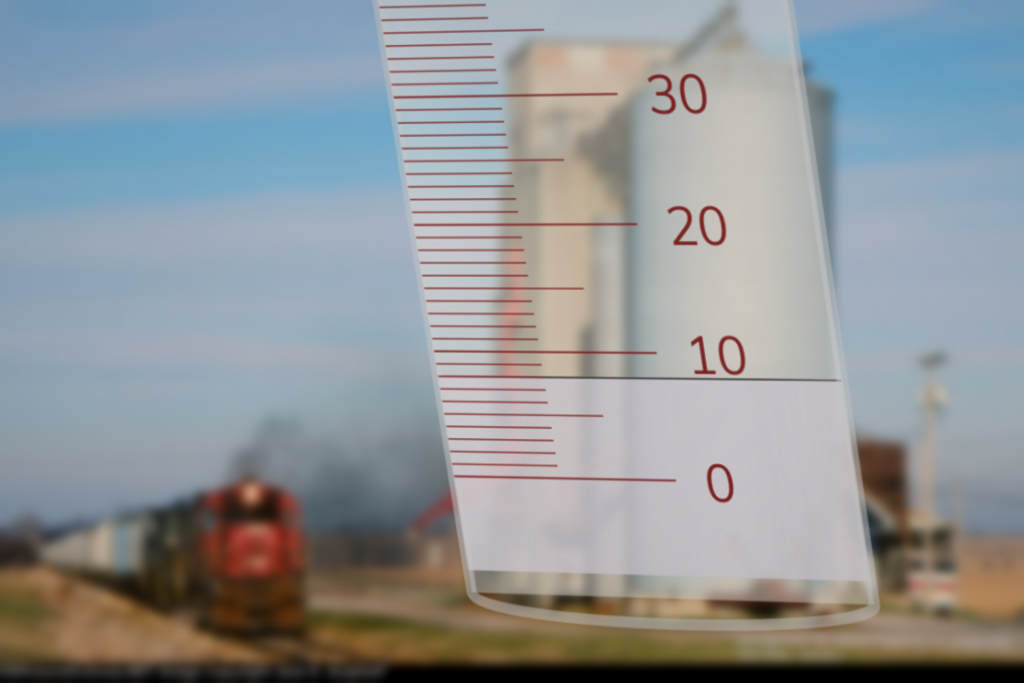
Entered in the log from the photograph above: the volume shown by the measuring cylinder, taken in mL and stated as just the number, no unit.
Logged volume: 8
